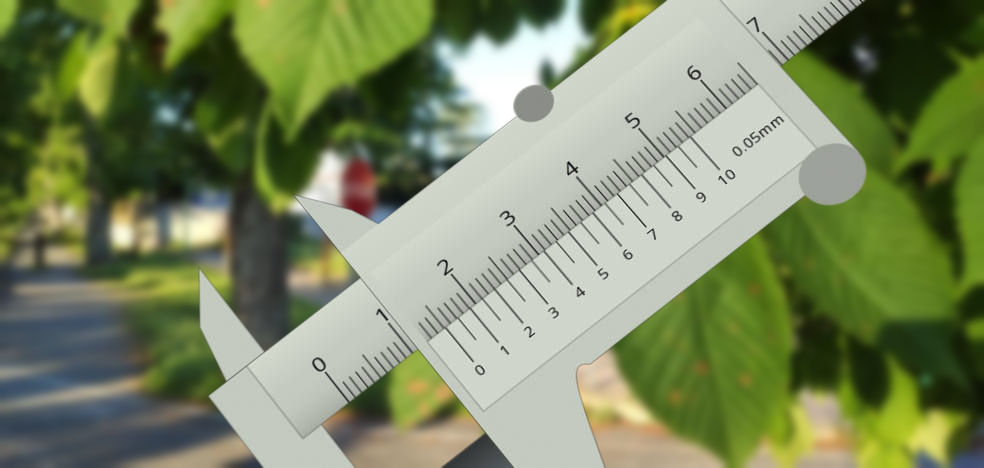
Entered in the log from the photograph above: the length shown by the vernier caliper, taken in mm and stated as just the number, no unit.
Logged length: 15.2
